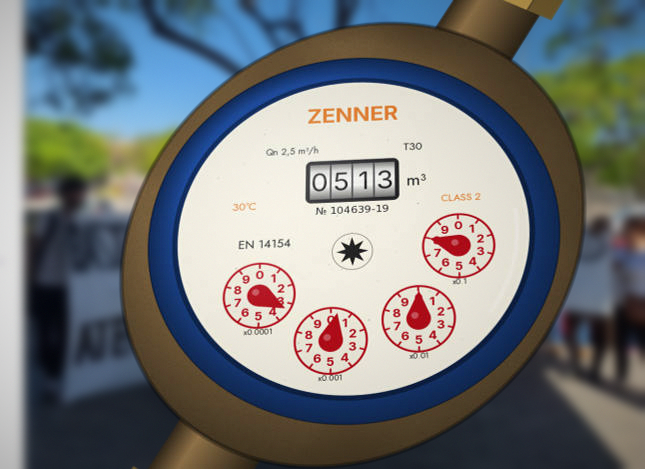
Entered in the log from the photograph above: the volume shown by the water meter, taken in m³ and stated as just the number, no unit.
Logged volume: 513.8003
